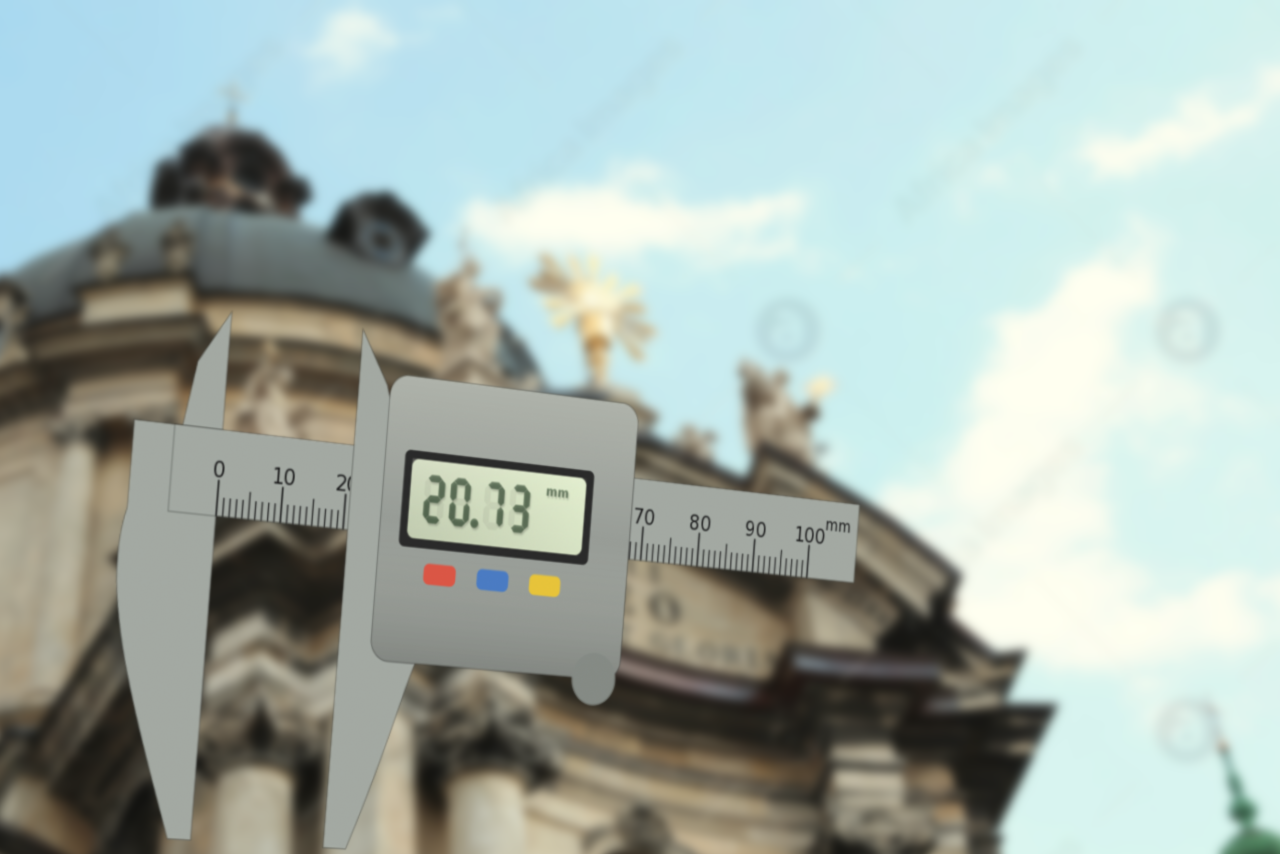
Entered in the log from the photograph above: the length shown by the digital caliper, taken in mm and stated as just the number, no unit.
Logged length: 20.73
